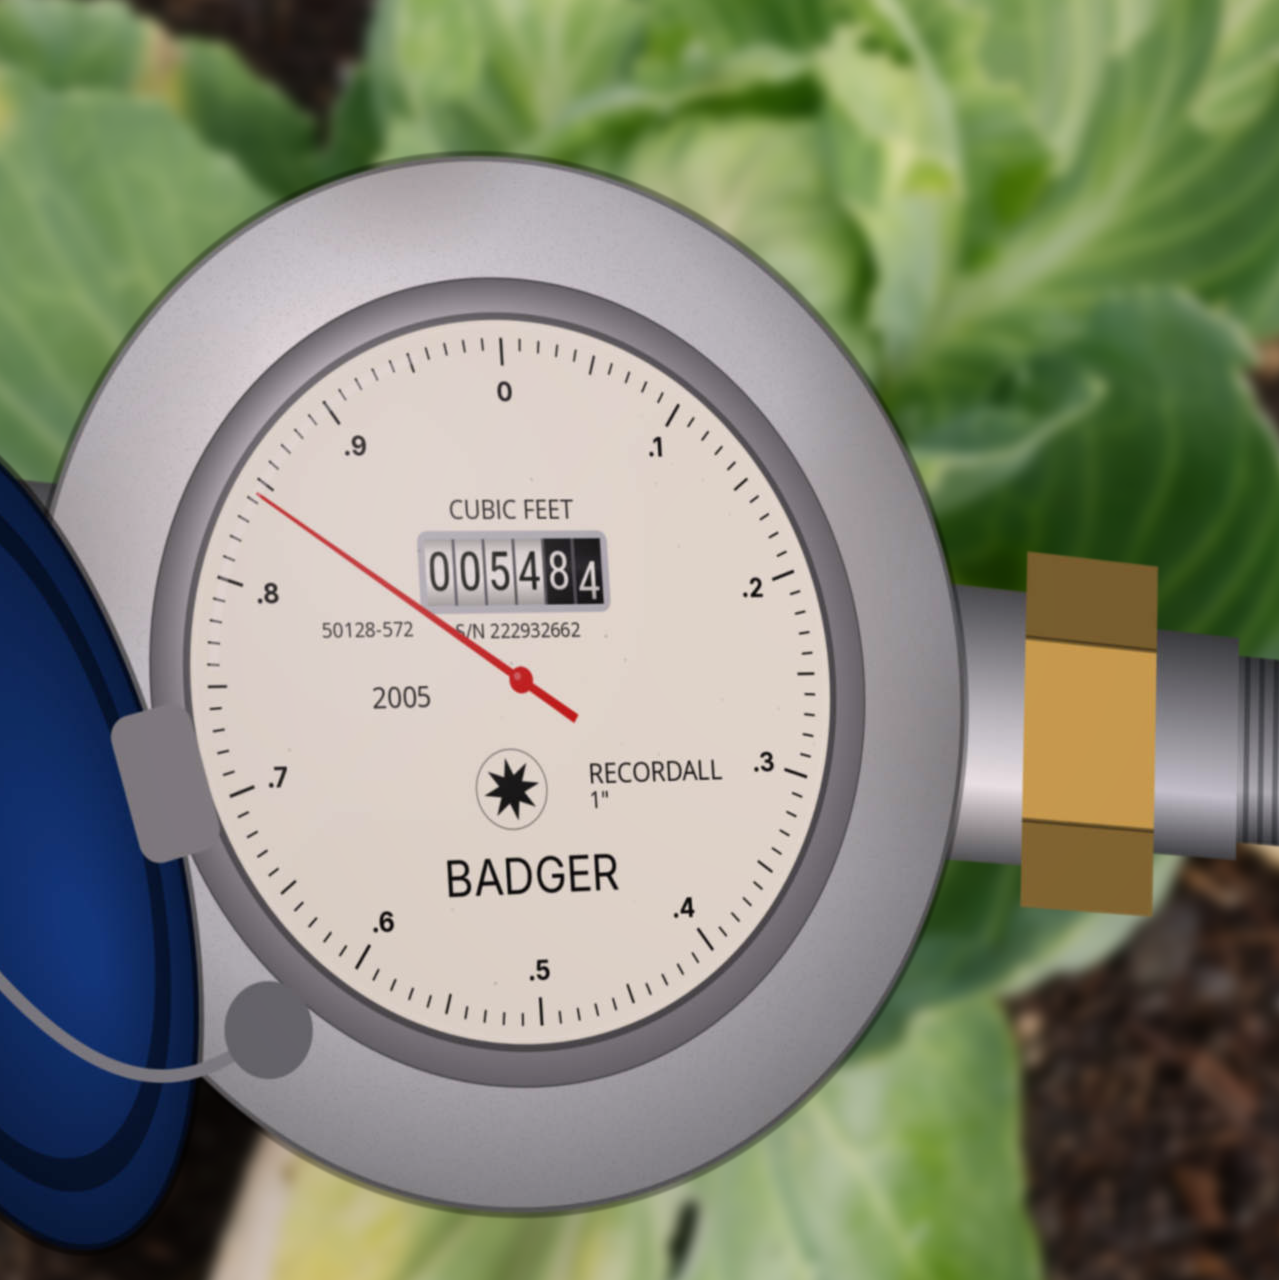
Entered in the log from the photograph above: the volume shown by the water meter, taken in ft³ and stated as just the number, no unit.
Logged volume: 5483.84
